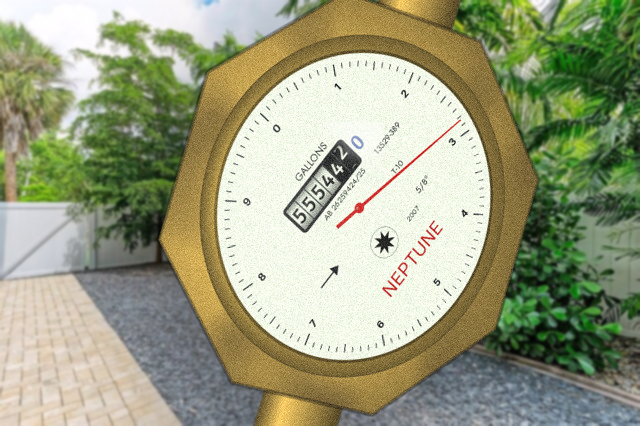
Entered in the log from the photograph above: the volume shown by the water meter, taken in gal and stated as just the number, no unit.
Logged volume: 5554422.8
